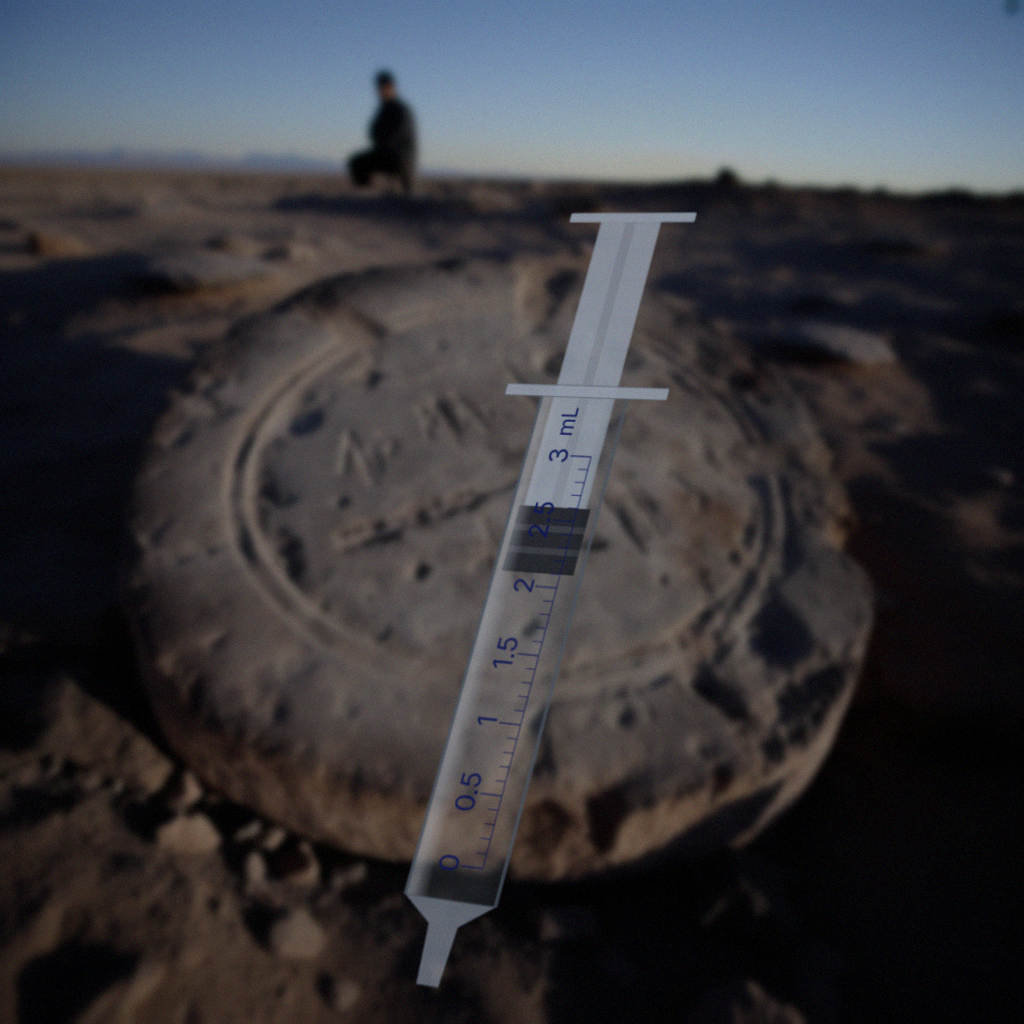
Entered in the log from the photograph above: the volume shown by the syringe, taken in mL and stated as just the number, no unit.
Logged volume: 2.1
